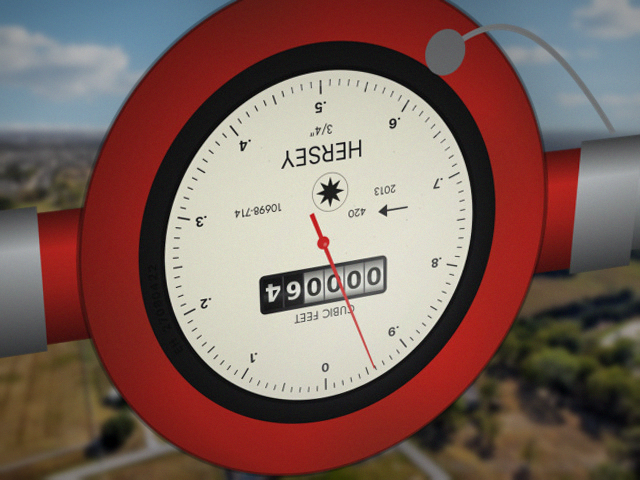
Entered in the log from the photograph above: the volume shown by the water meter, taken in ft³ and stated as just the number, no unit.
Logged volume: 63.94
